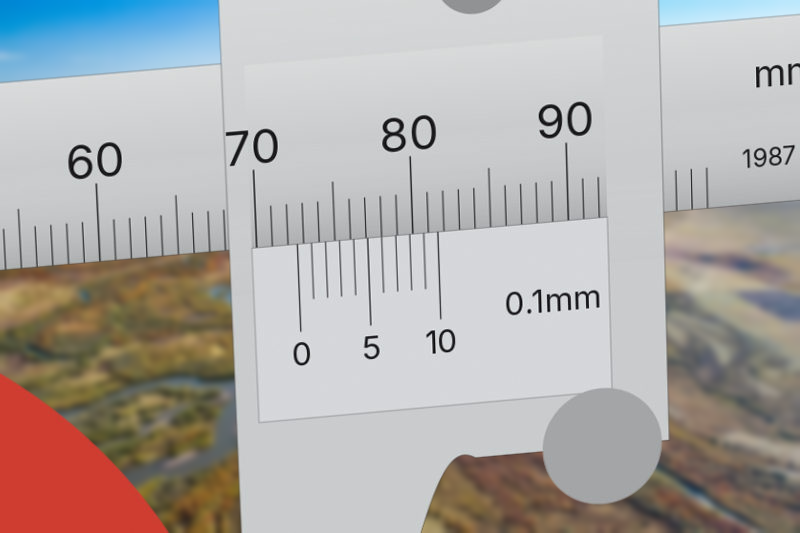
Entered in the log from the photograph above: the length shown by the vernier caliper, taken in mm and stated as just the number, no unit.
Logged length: 72.6
